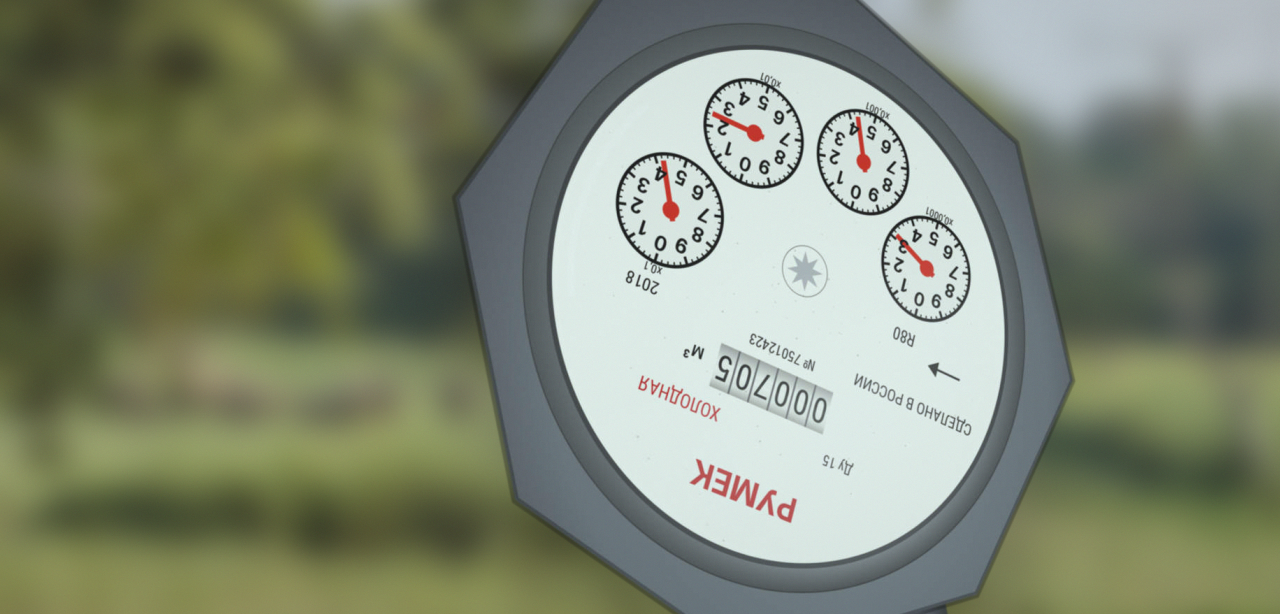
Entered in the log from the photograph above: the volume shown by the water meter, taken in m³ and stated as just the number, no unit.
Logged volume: 705.4243
